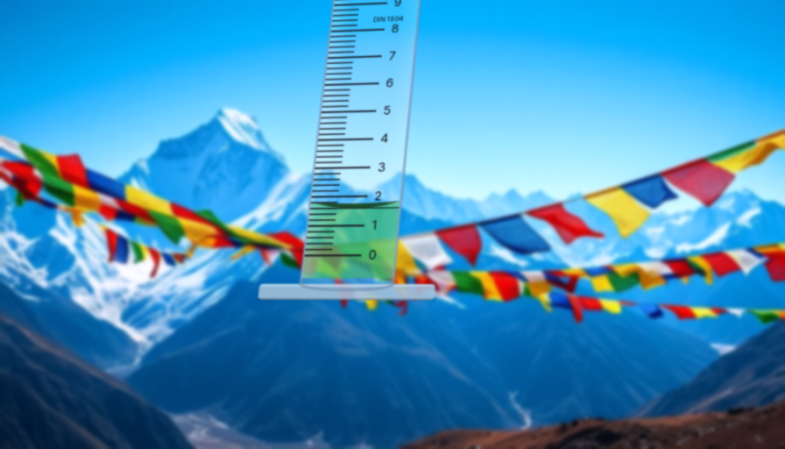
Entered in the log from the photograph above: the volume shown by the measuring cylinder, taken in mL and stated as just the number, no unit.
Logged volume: 1.6
